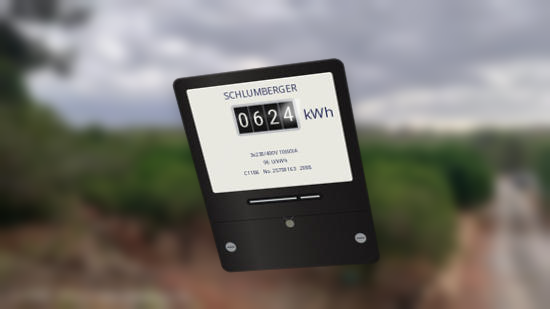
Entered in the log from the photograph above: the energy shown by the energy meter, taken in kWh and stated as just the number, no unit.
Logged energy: 624
